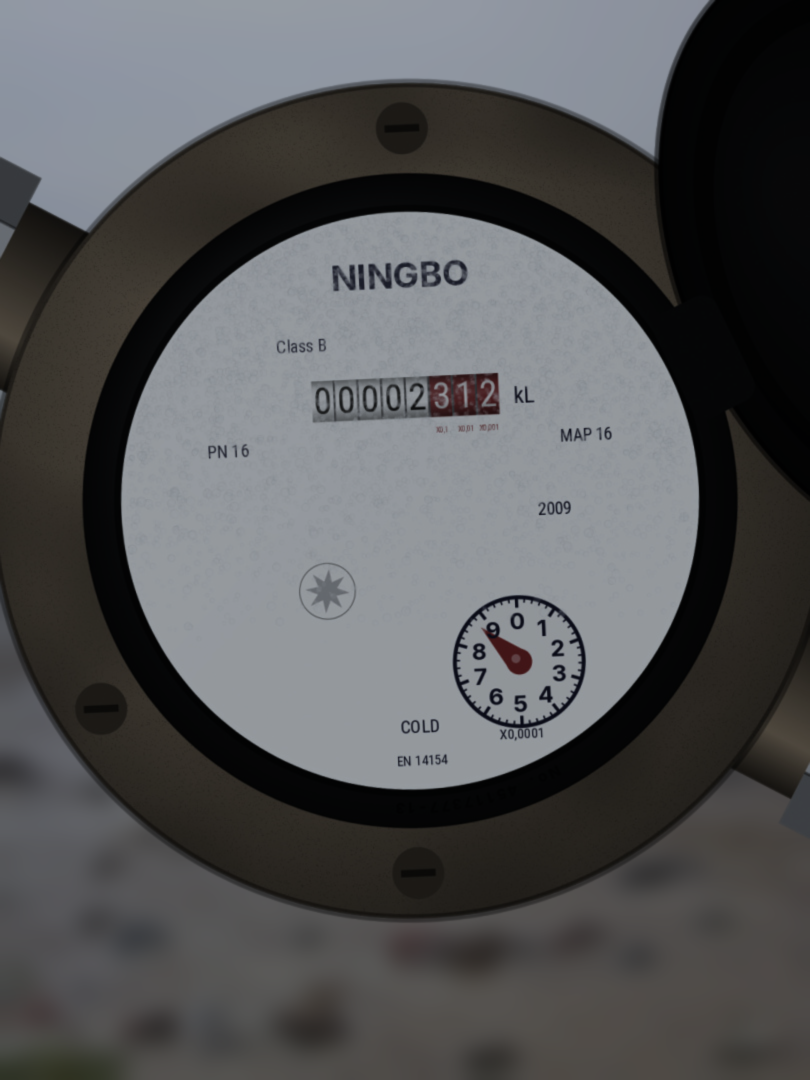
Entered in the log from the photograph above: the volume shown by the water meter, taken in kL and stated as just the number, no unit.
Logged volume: 2.3128
